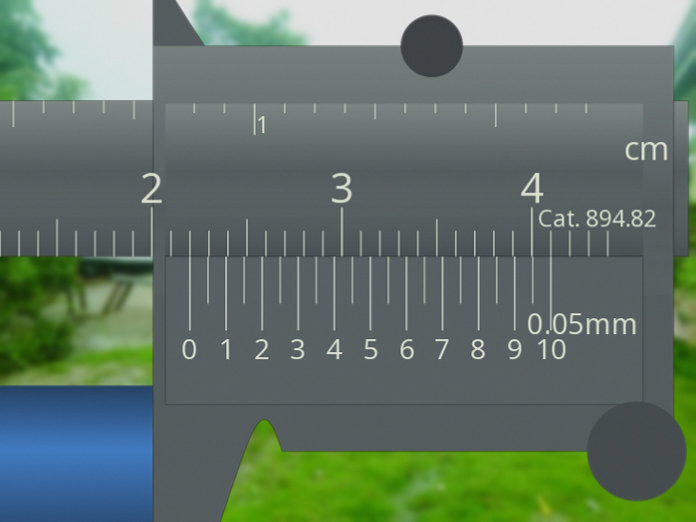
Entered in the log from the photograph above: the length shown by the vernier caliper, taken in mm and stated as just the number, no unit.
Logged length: 22.0
